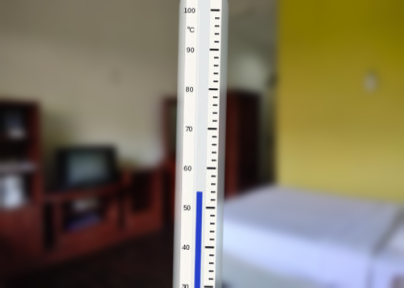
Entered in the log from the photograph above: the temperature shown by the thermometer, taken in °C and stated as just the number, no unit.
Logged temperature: 54
